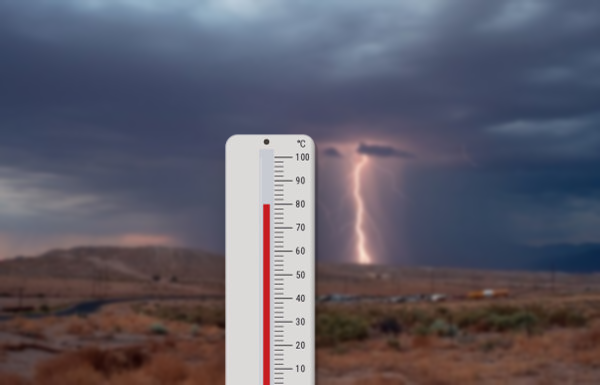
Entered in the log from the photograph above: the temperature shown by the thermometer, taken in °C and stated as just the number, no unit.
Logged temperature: 80
